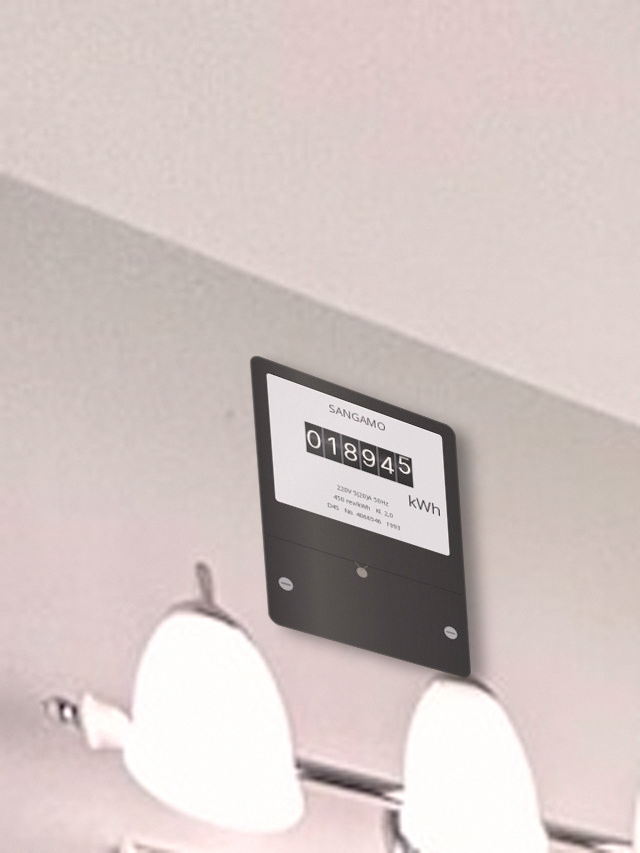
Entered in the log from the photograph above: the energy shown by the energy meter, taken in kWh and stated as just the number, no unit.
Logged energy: 18945
